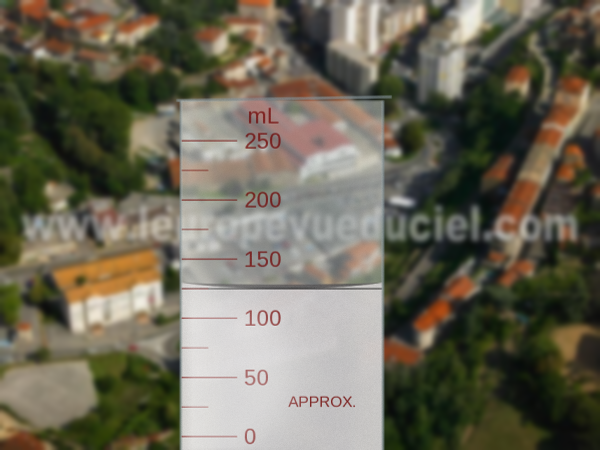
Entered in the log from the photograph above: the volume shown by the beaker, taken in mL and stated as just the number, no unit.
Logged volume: 125
